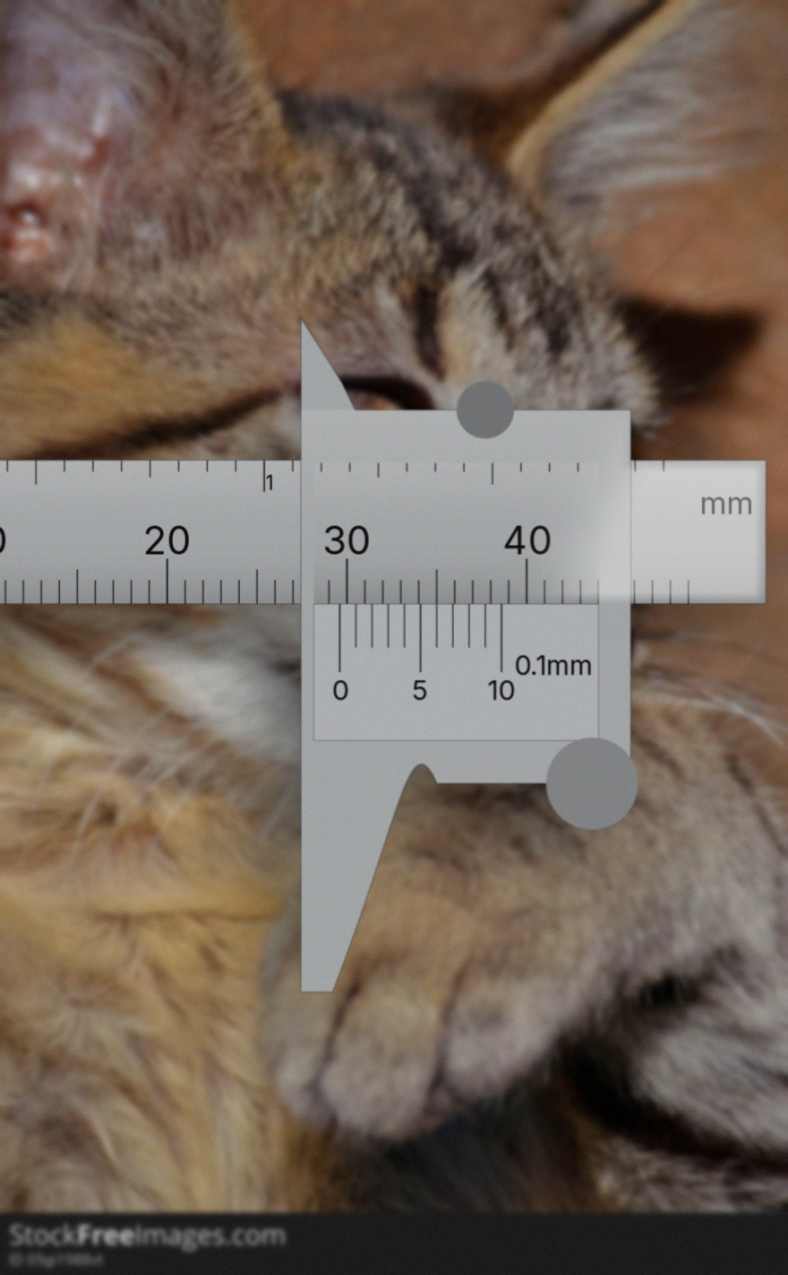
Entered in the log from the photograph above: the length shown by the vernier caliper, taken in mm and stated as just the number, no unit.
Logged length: 29.6
